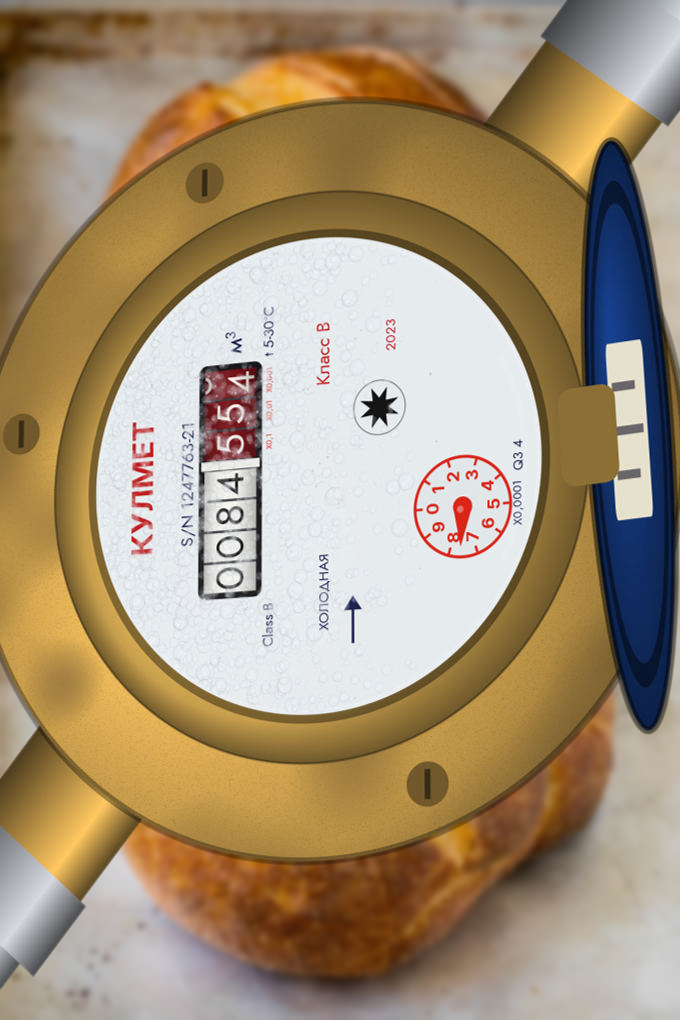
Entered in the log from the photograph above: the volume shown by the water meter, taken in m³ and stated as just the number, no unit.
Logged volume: 84.5537
